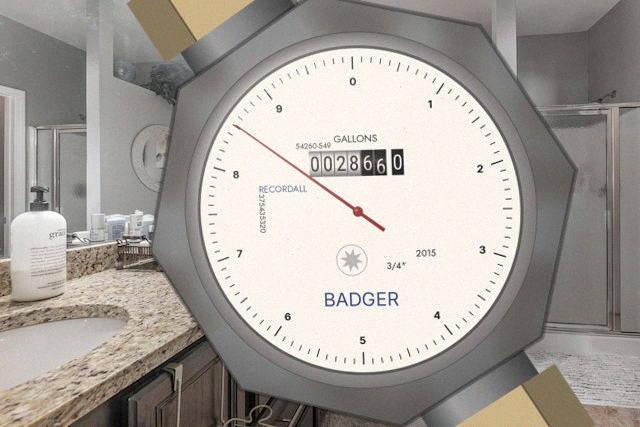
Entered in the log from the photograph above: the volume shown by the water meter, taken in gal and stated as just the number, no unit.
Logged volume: 28658.5
